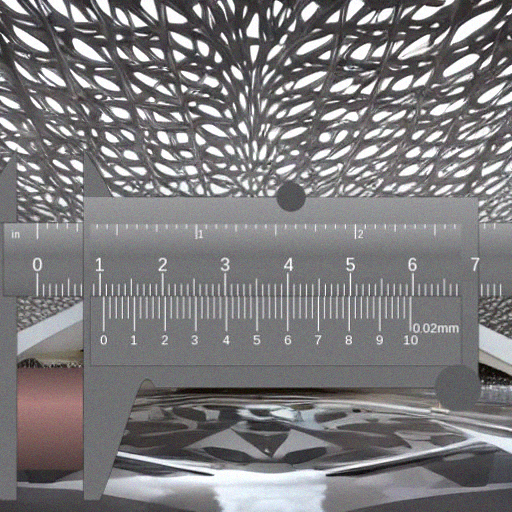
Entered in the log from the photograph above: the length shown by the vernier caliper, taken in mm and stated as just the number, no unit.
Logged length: 10.6
